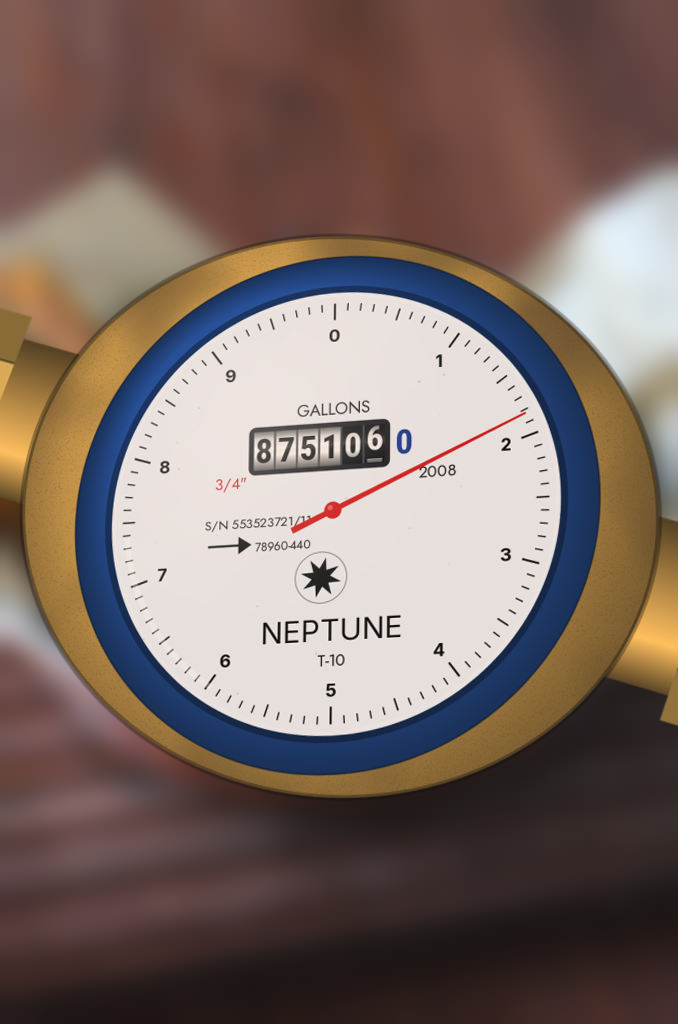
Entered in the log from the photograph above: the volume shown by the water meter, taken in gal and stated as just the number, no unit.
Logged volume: 8751061.8
